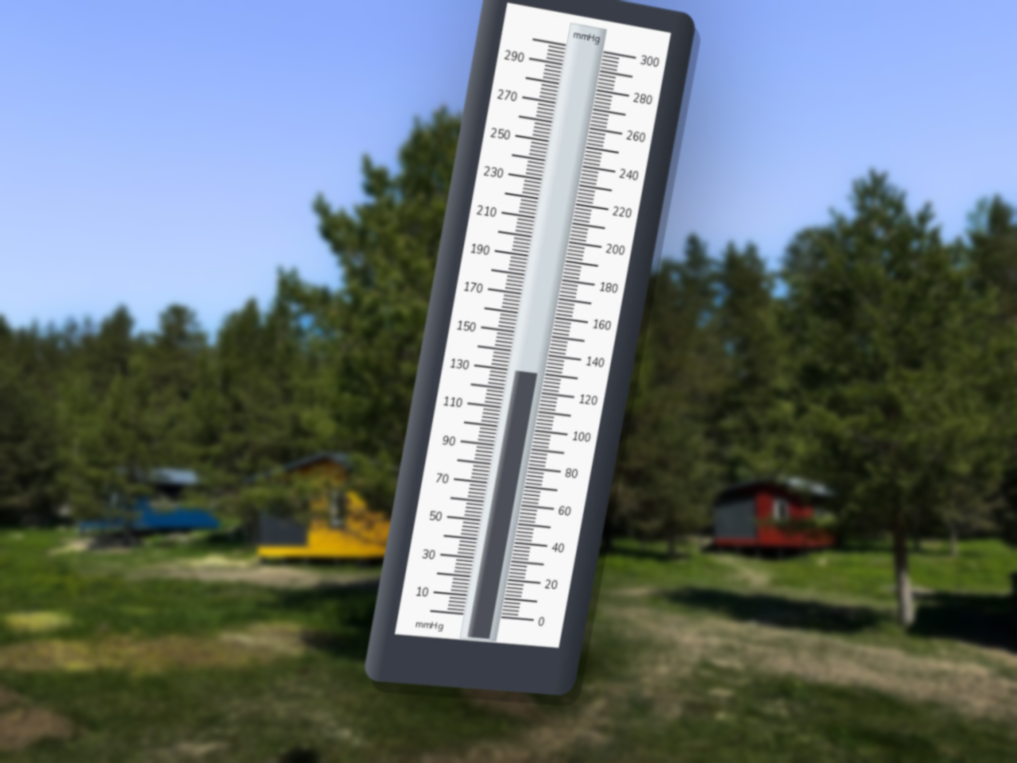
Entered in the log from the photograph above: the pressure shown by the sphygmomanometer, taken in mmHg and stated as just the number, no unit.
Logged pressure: 130
